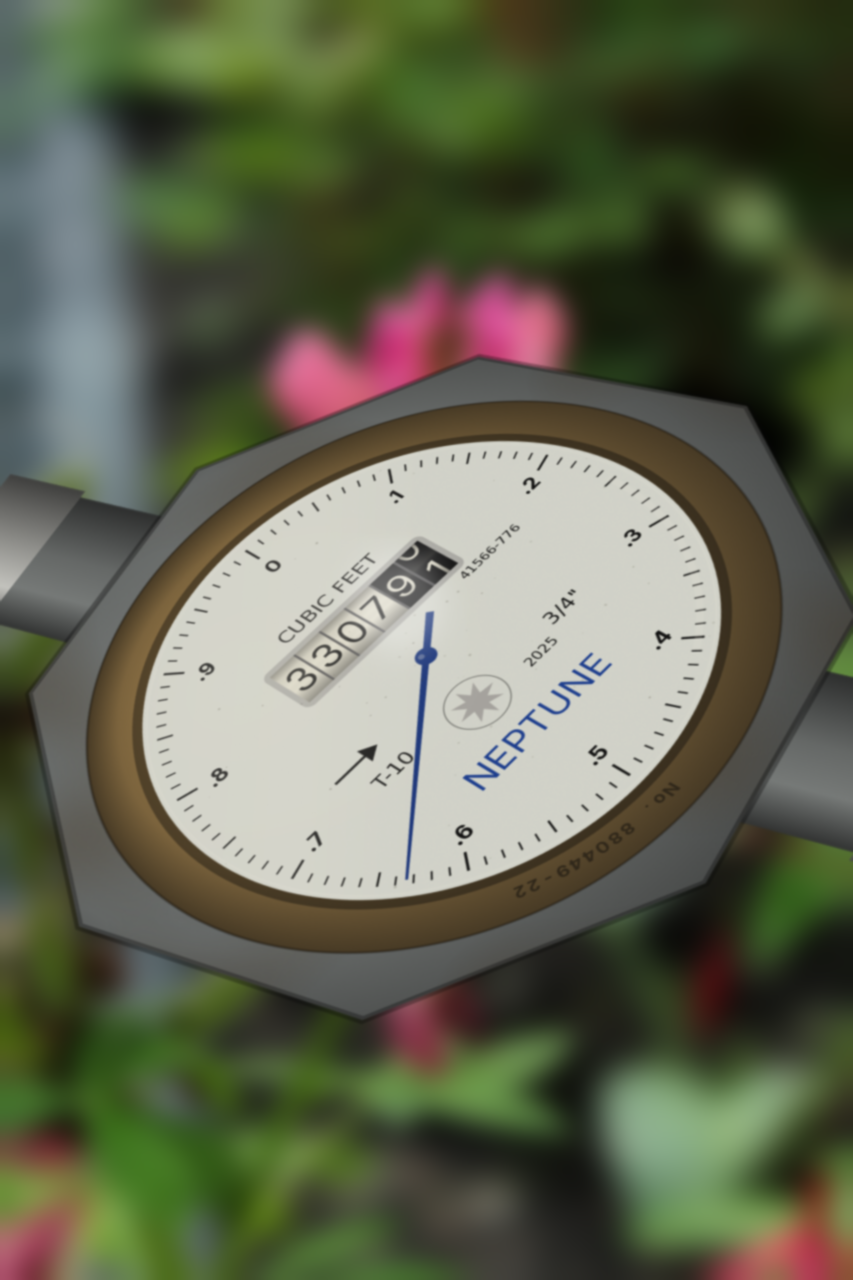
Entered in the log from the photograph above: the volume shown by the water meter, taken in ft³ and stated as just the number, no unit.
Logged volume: 330790.63
